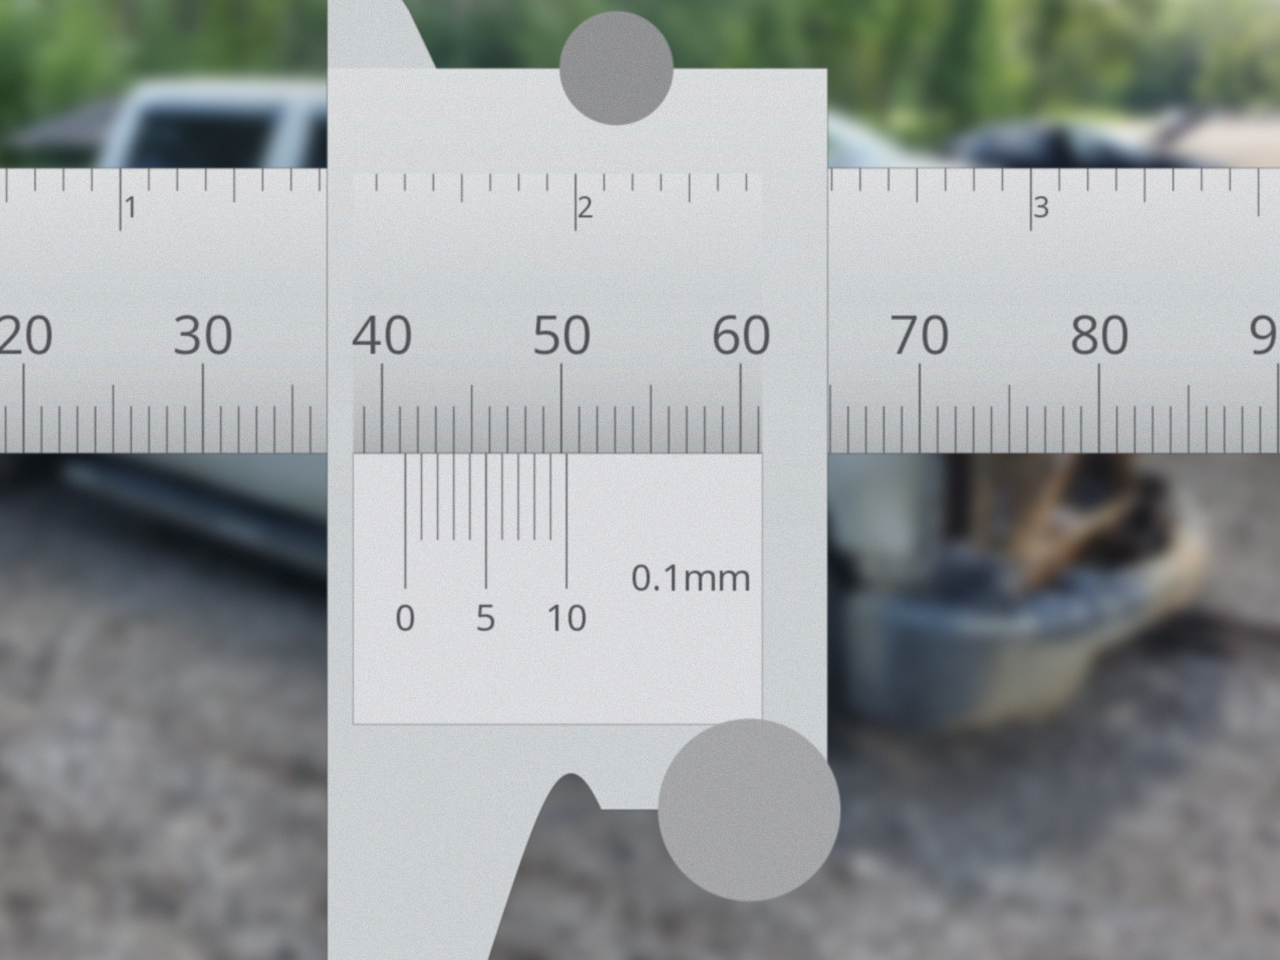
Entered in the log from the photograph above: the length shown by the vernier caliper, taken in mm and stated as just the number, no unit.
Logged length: 41.3
